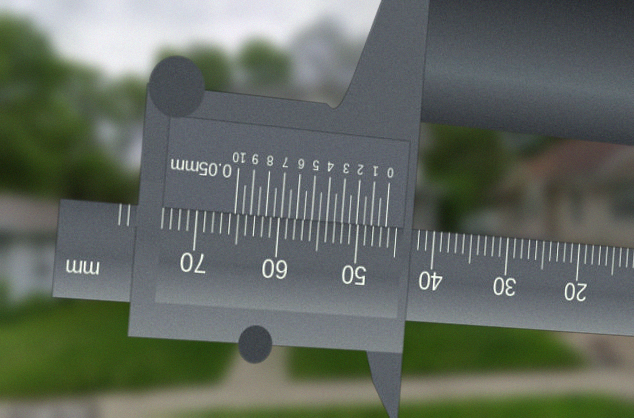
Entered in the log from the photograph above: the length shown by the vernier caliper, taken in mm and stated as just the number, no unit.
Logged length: 46.4
